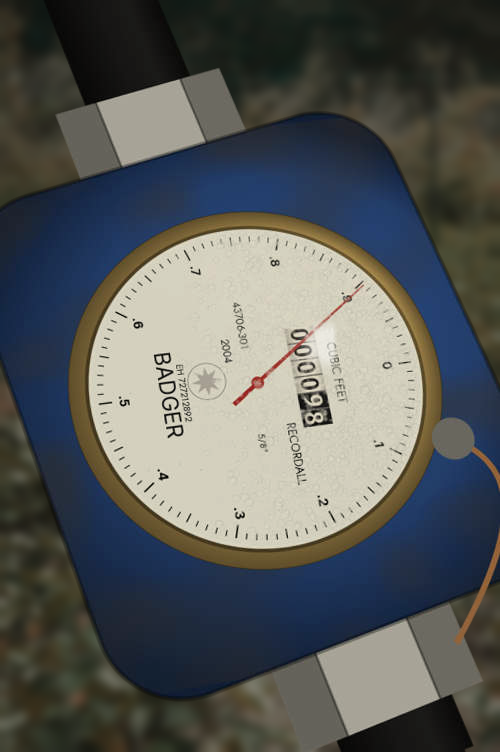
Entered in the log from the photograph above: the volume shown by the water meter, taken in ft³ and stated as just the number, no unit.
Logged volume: 97.90
